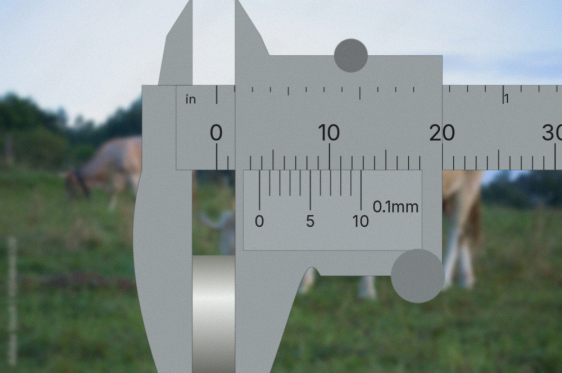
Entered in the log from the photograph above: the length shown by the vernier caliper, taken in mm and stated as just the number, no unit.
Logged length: 3.8
